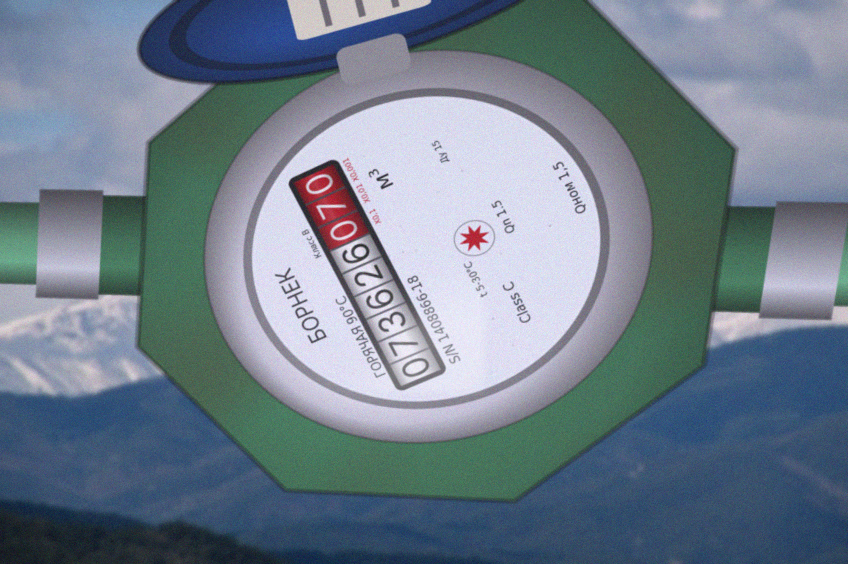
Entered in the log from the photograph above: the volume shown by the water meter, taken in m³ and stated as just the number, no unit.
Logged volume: 73626.070
